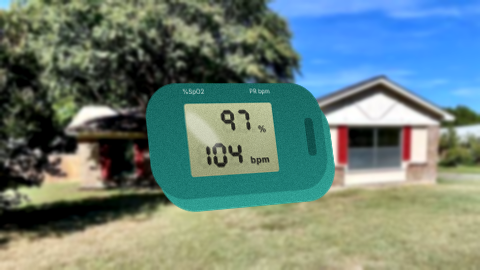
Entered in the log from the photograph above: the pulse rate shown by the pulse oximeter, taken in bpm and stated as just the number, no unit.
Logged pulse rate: 104
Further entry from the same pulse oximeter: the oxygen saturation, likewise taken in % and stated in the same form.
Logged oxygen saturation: 97
